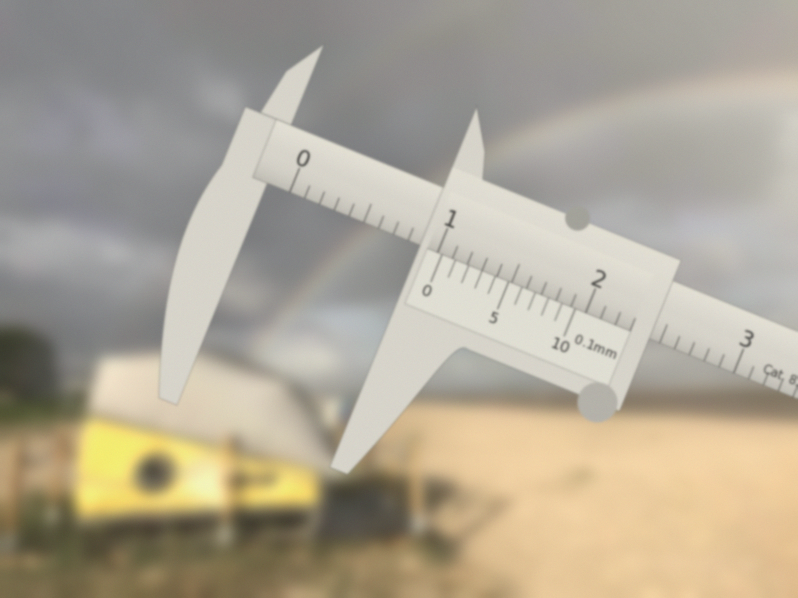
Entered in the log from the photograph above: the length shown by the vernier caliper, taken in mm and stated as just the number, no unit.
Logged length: 10.3
